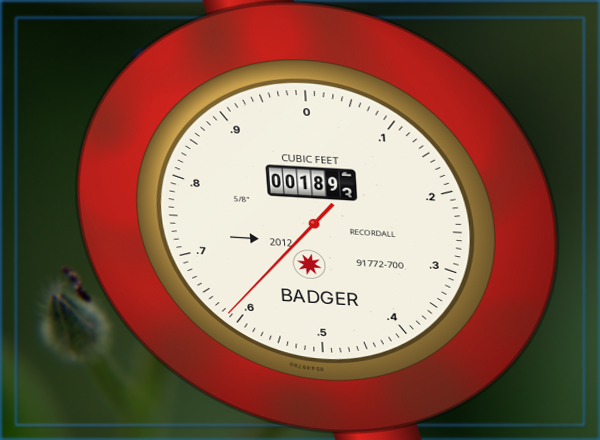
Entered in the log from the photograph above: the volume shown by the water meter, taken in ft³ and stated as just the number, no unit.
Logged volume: 1892.61
